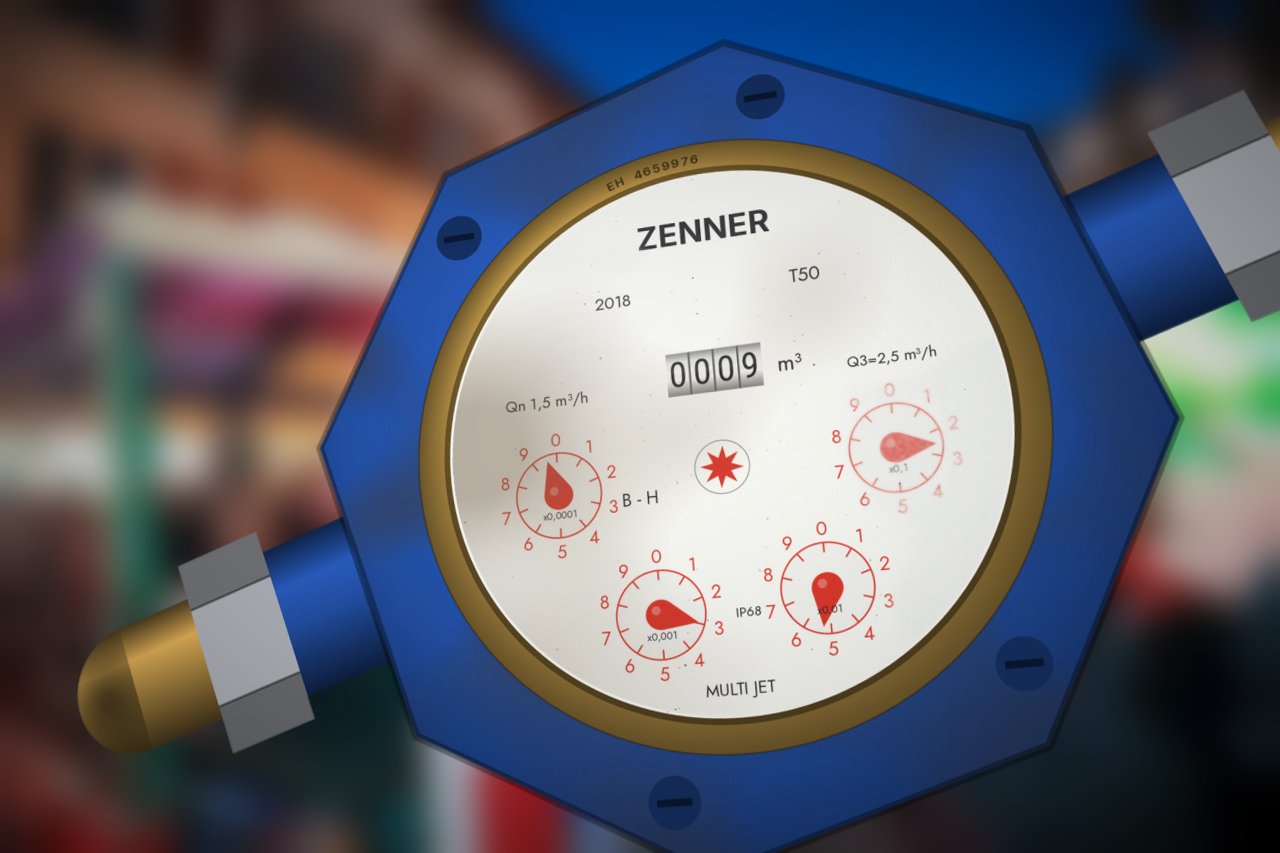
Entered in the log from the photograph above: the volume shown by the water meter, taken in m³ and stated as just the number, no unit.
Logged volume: 9.2529
